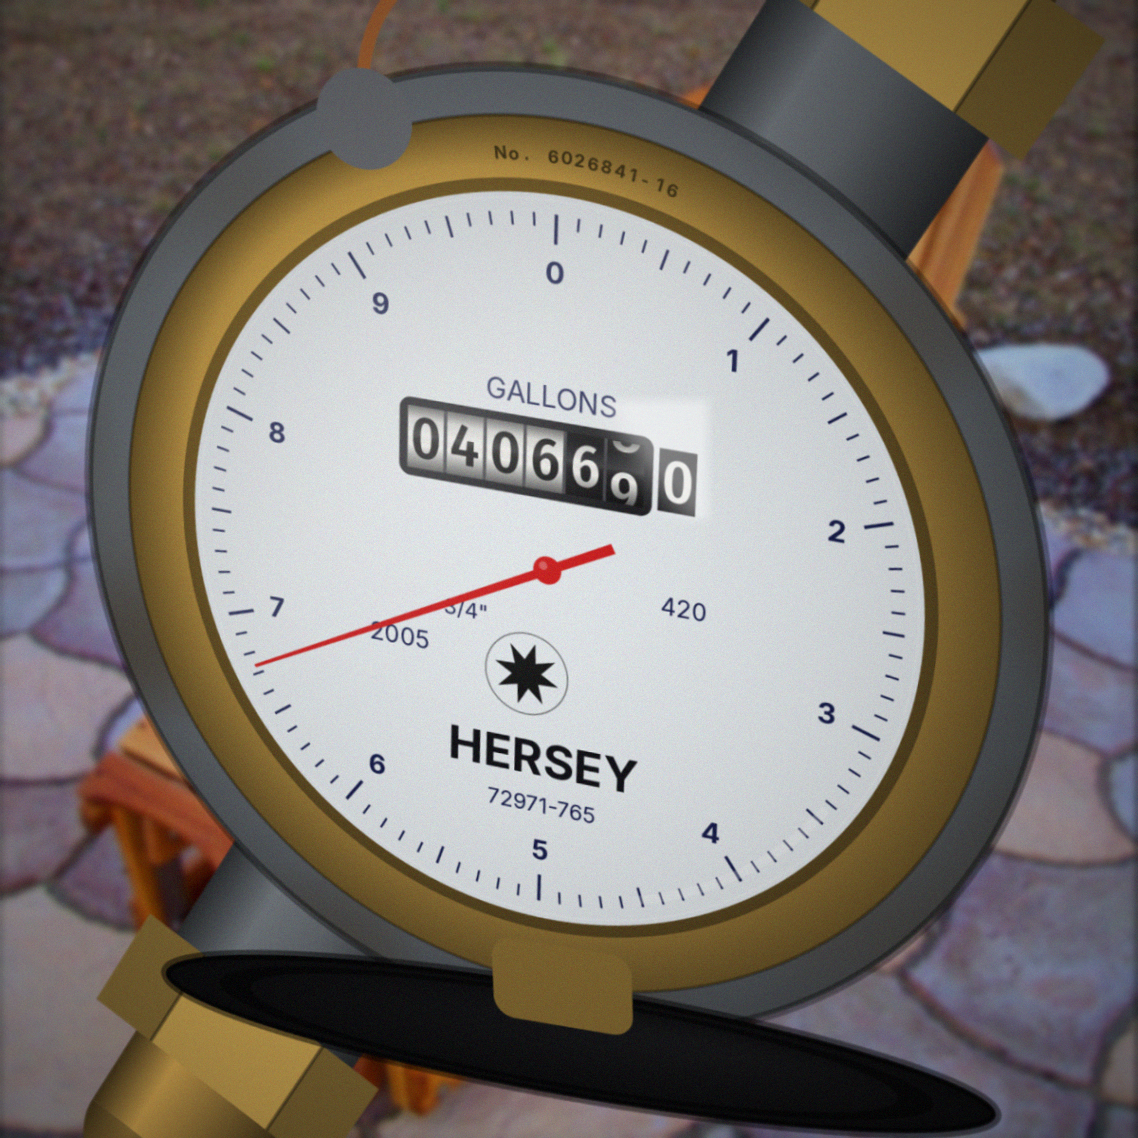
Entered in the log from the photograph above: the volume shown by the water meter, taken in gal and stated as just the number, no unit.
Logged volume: 406686.7
